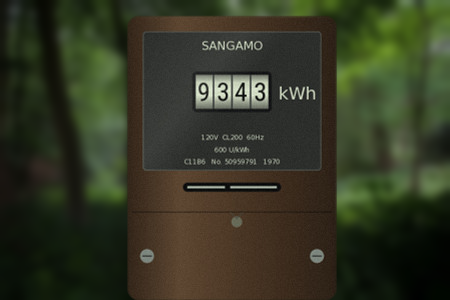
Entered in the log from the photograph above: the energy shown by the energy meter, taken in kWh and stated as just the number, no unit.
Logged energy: 9343
